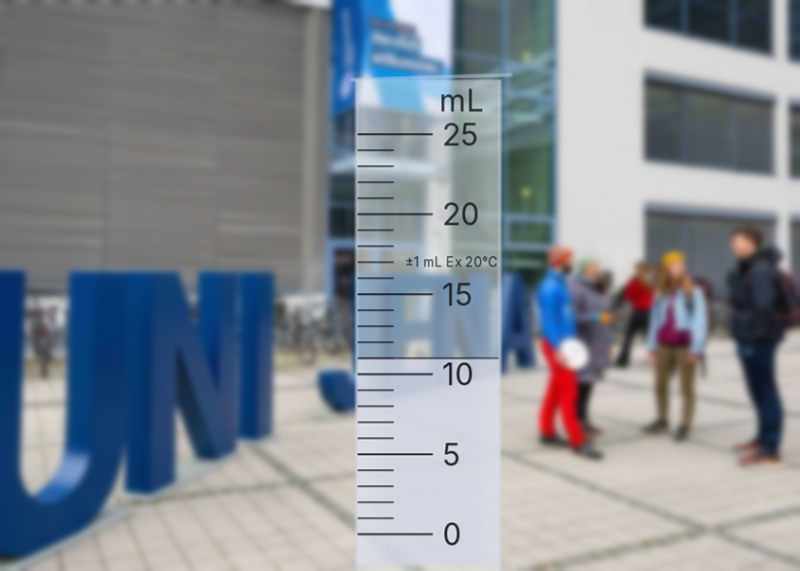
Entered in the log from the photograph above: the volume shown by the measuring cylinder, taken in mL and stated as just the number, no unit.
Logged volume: 11
